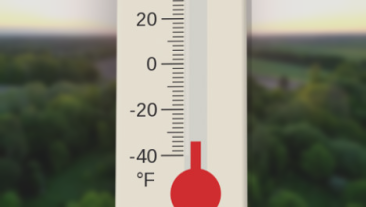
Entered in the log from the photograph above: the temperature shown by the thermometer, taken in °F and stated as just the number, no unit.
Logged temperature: -34
